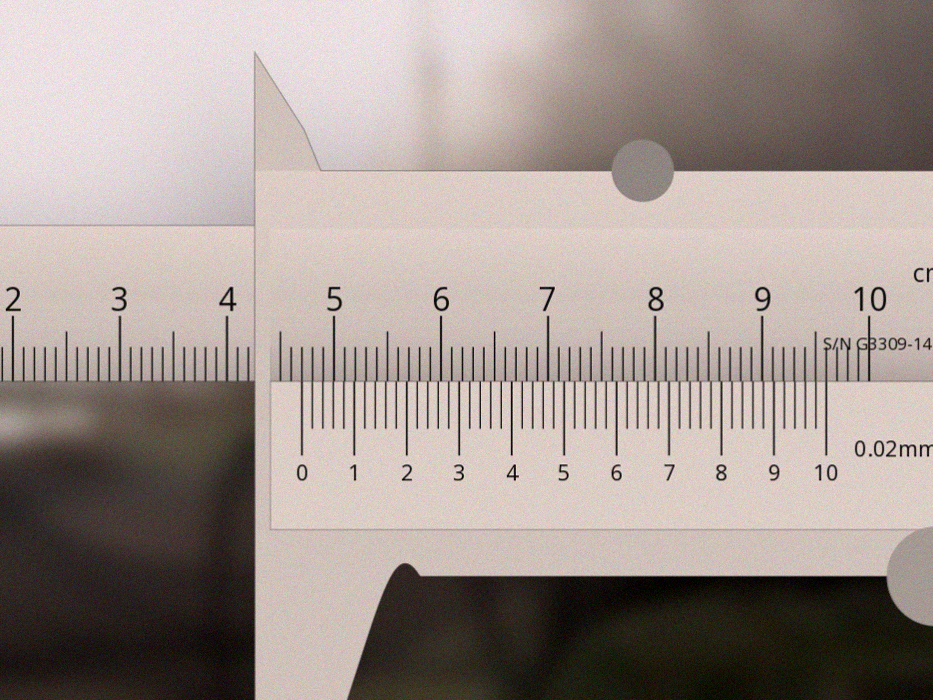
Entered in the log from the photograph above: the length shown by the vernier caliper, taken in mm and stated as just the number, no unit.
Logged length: 47.0
